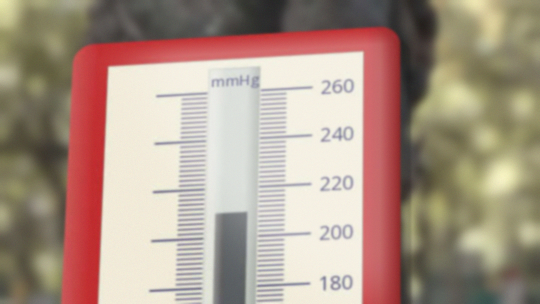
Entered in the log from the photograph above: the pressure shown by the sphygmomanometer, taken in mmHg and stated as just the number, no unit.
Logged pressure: 210
